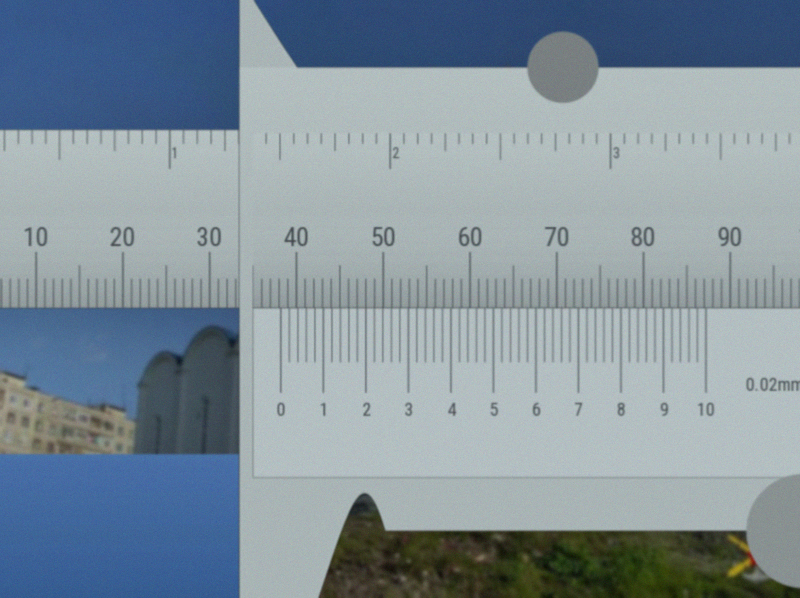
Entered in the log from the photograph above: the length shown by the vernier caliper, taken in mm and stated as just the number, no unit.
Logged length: 38.2
